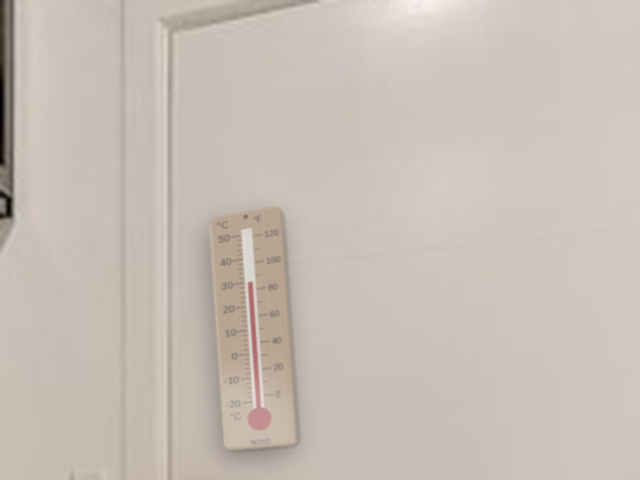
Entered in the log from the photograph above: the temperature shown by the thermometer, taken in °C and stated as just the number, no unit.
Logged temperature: 30
